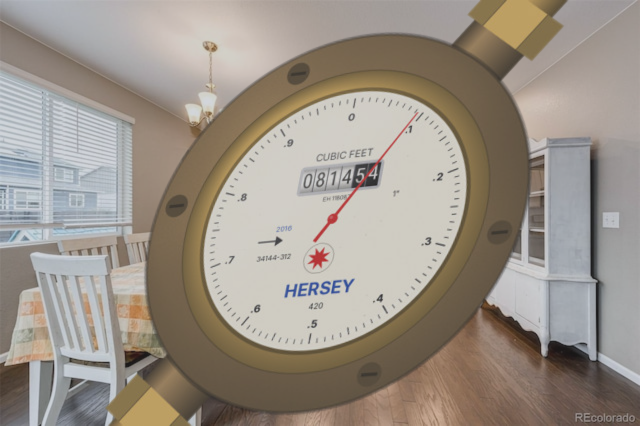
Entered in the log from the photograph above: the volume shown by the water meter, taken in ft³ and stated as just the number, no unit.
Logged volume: 81454.09
